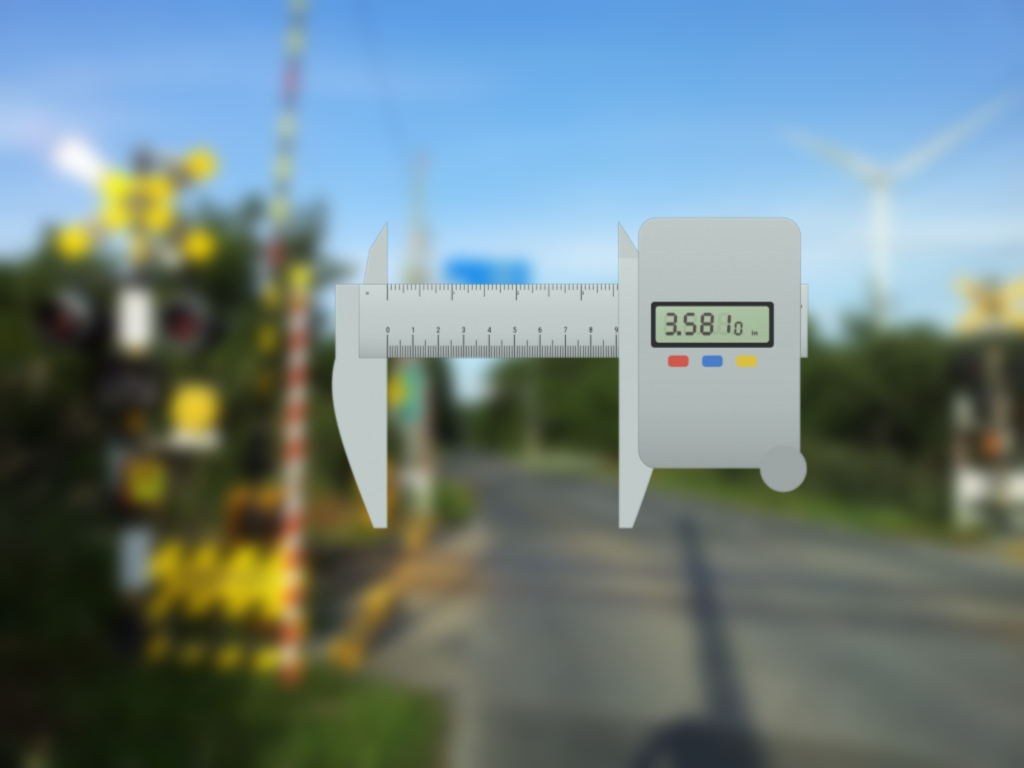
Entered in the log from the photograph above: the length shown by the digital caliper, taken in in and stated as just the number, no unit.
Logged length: 3.5810
